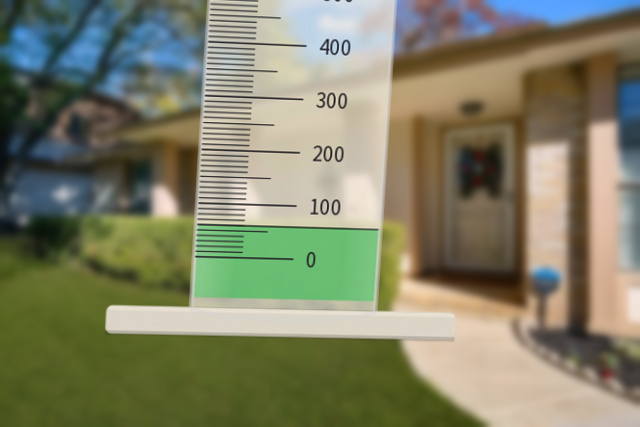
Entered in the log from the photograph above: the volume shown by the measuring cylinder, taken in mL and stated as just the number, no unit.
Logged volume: 60
